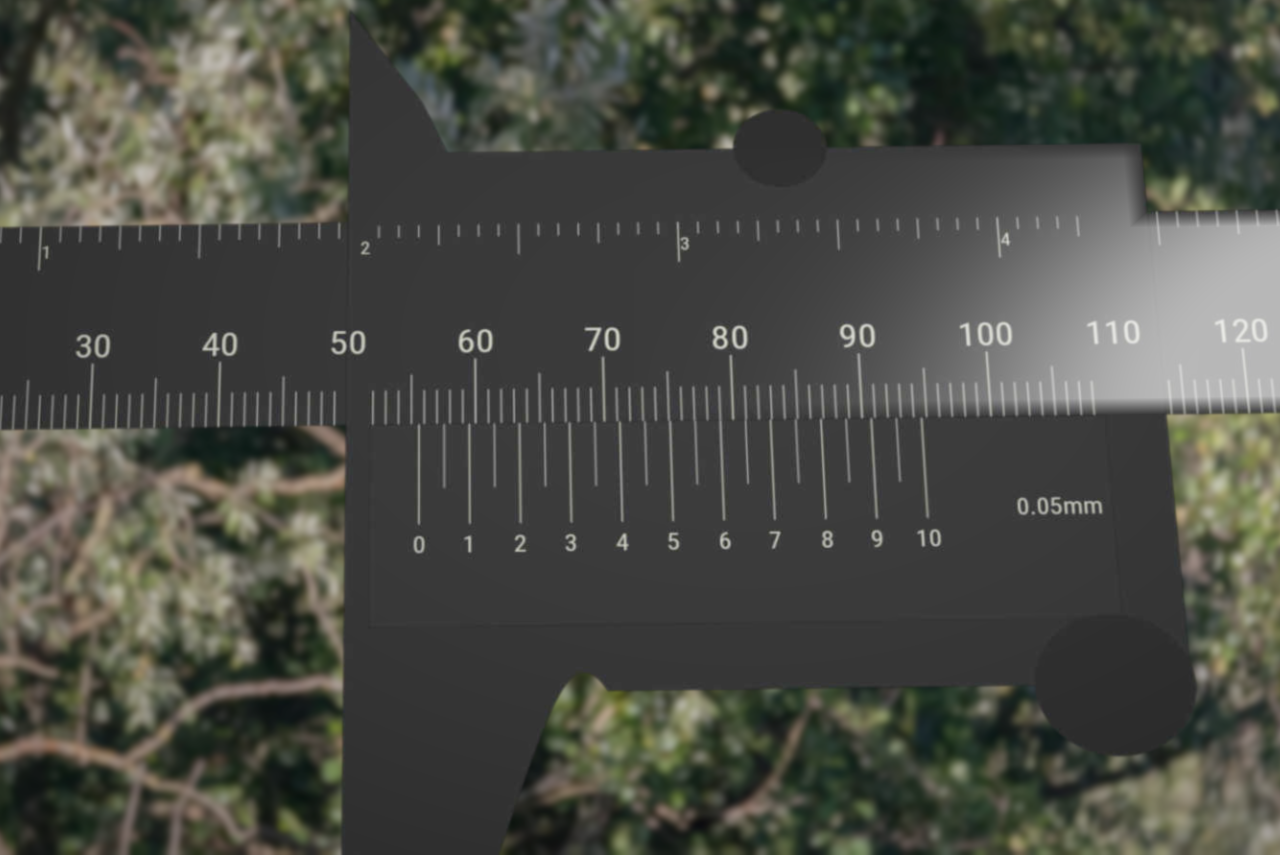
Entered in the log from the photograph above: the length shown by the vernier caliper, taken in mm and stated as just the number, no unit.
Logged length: 55.6
